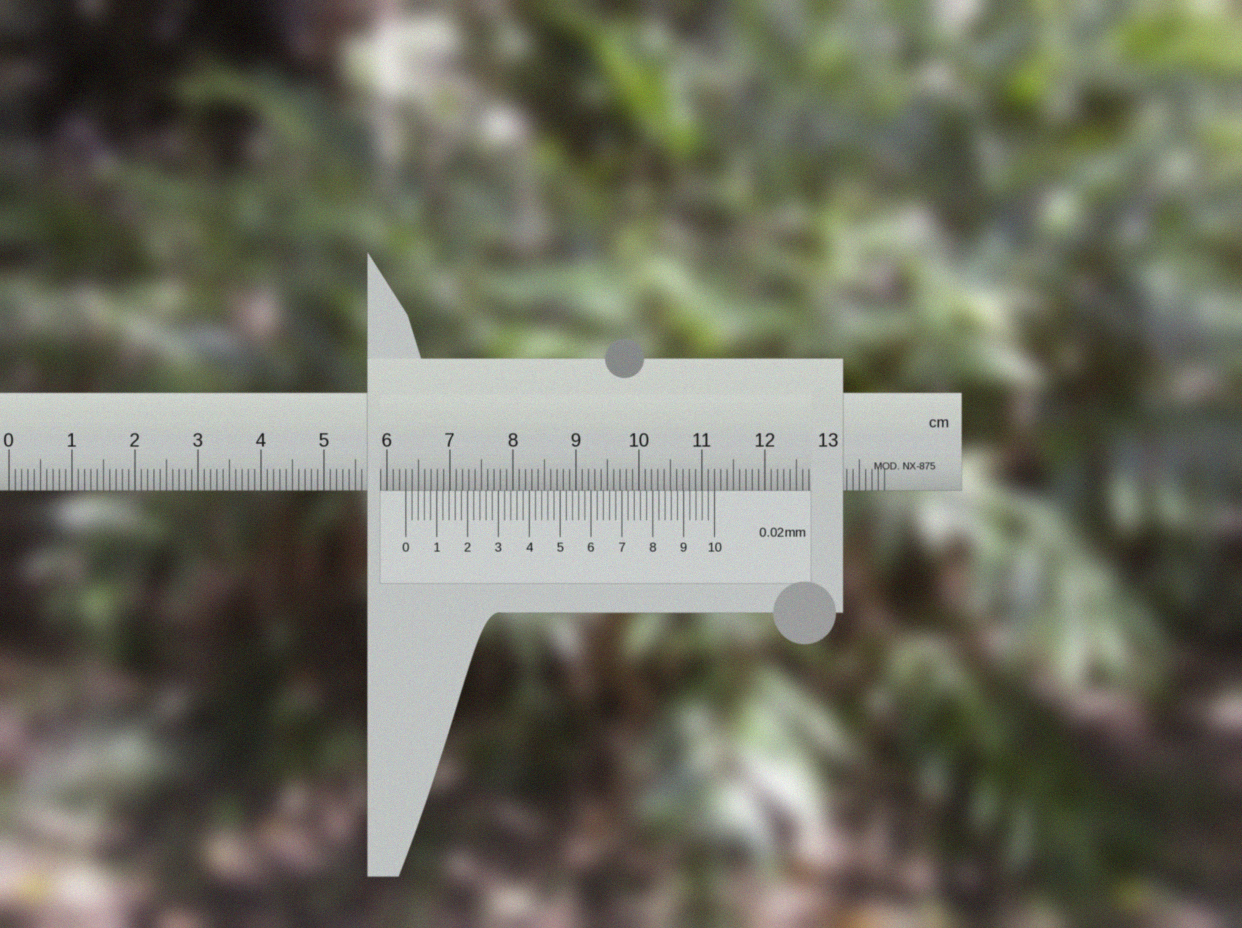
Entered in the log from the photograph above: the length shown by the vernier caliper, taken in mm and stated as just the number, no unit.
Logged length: 63.0
